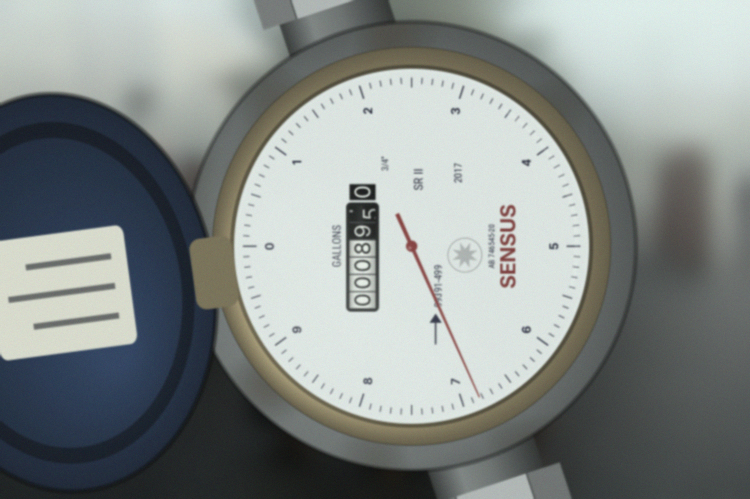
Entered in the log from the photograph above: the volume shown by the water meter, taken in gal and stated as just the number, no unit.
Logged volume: 8946.8
